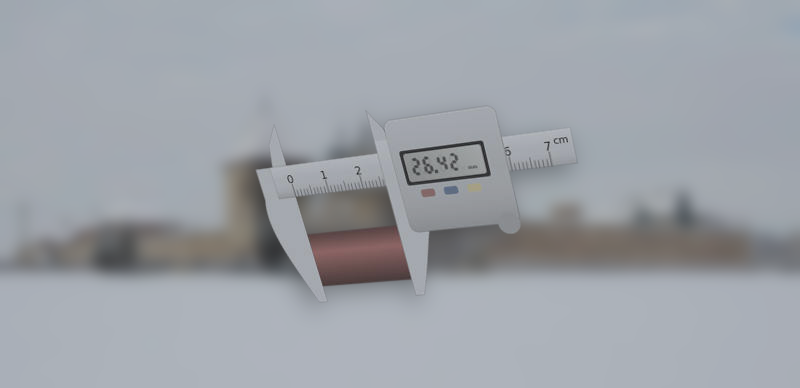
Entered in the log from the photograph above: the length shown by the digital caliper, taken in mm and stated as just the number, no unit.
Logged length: 26.42
